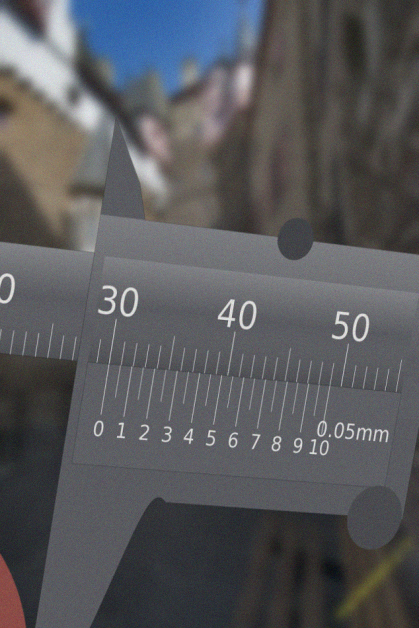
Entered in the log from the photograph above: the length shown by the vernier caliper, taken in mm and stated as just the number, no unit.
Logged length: 30.0
